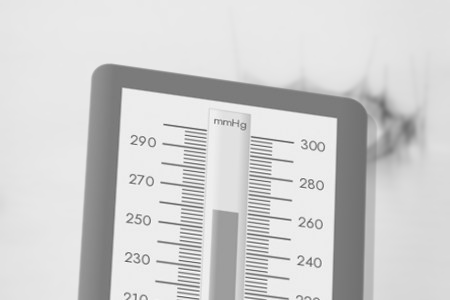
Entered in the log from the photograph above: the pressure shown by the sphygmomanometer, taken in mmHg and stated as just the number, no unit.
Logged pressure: 260
